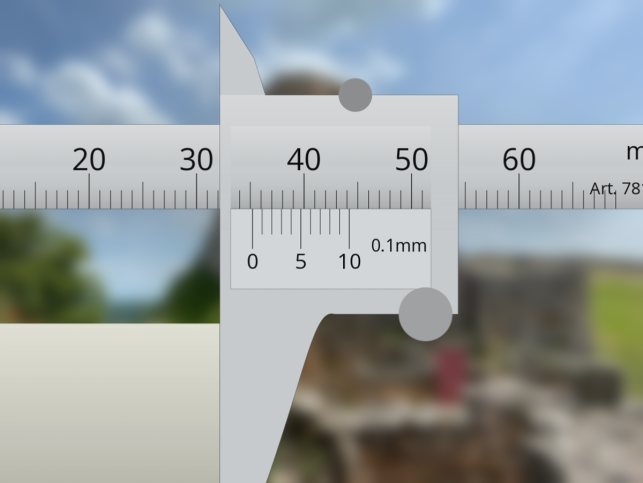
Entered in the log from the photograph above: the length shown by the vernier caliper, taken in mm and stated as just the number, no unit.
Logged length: 35.2
